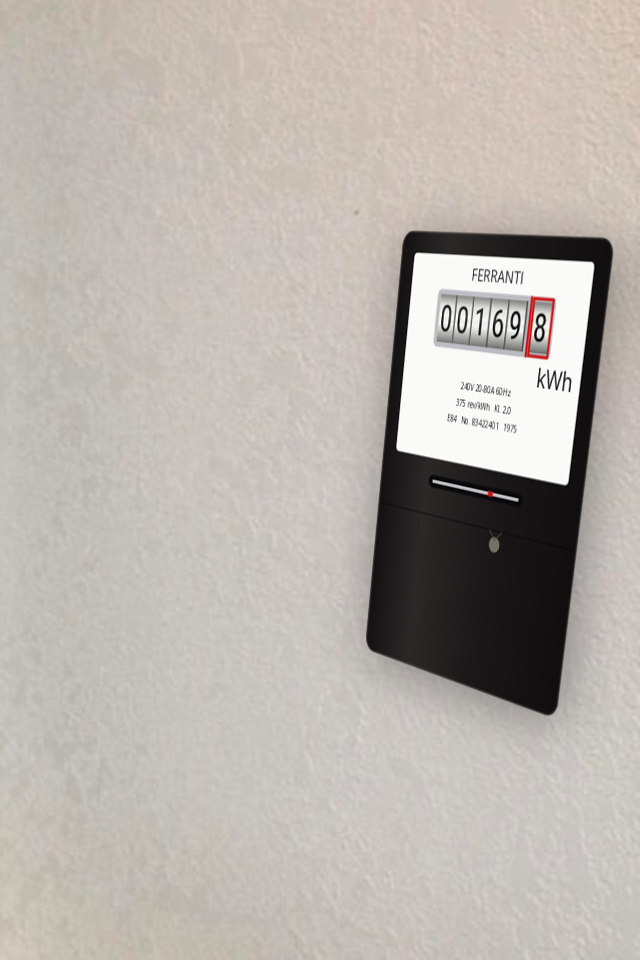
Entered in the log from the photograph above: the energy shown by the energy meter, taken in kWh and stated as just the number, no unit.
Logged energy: 169.8
